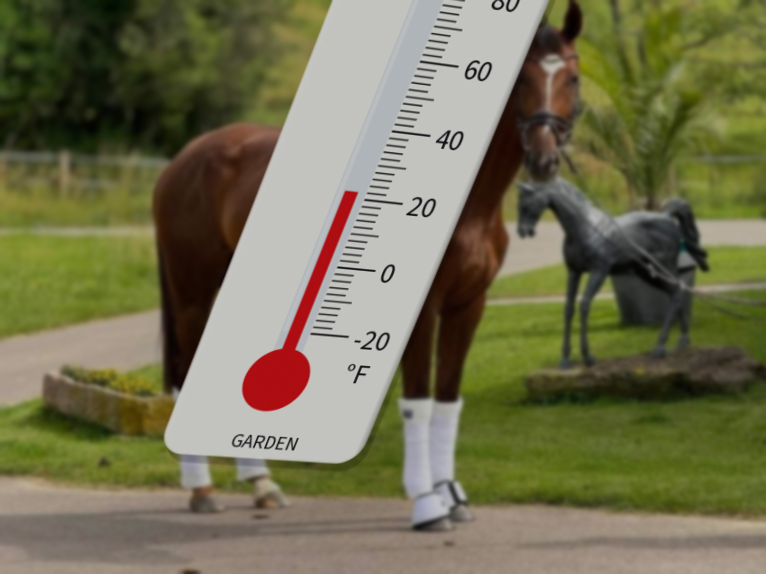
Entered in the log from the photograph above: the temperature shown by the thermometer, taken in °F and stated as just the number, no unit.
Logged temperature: 22
